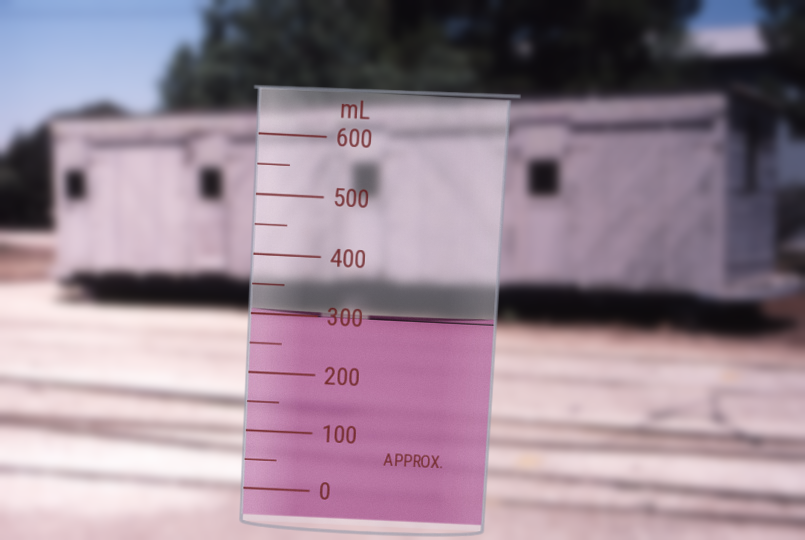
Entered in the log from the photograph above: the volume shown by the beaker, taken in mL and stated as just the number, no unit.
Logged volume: 300
